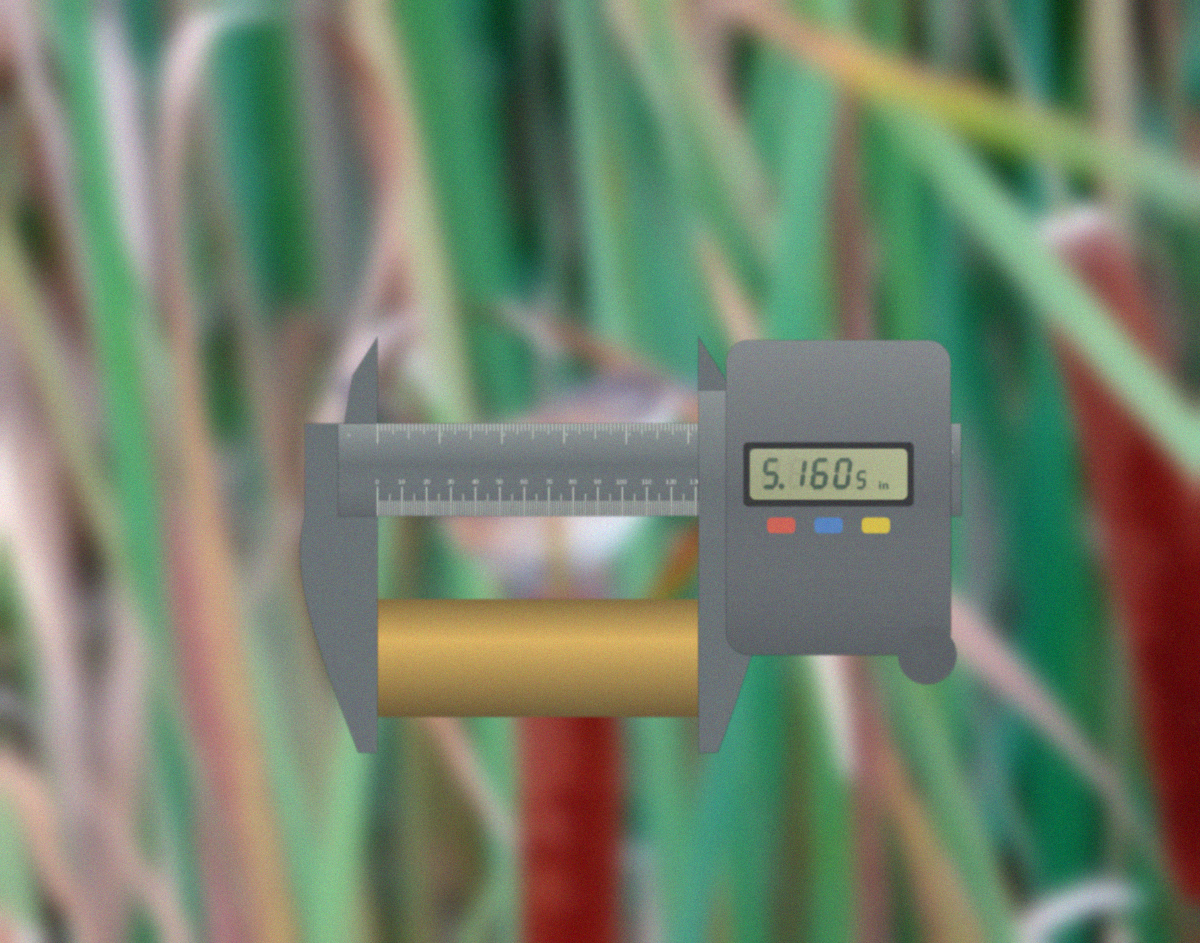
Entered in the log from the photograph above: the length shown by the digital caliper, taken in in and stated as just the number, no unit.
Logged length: 5.1605
